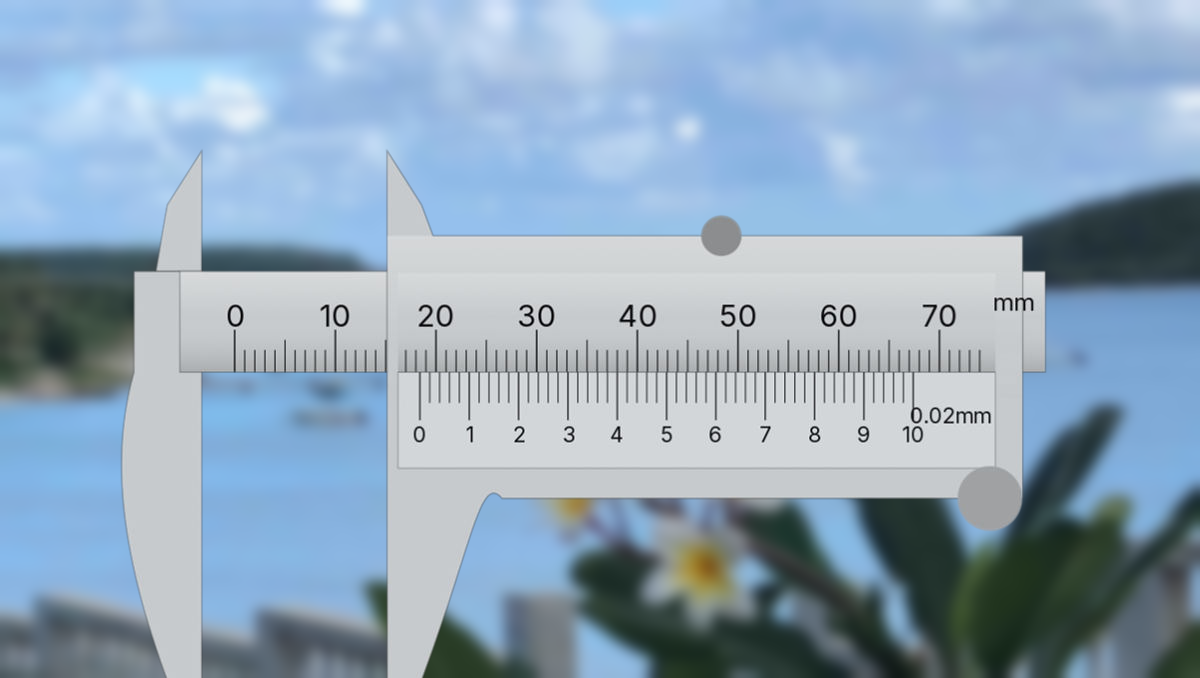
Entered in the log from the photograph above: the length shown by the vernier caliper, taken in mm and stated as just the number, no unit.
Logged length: 18.4
